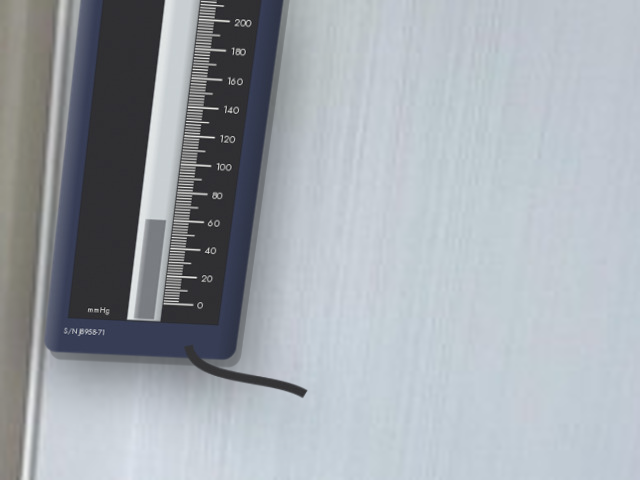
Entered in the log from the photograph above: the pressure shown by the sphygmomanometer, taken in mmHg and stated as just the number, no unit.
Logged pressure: 60
